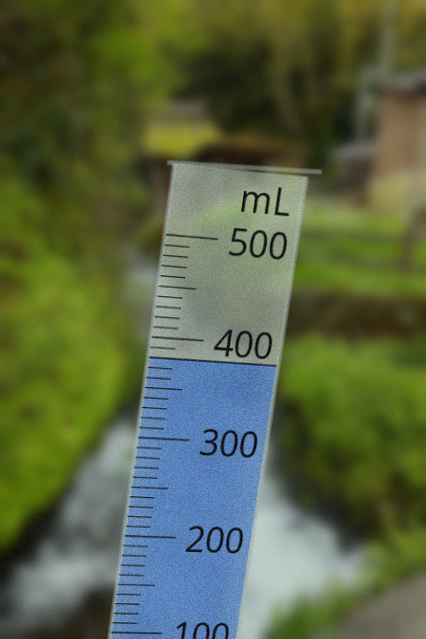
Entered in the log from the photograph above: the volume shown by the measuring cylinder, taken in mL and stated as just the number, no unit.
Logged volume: 380
